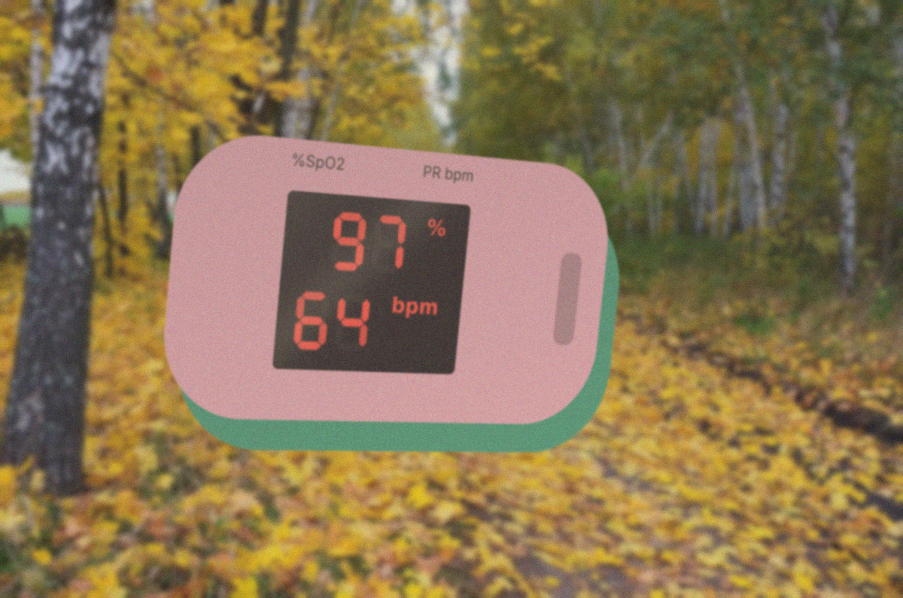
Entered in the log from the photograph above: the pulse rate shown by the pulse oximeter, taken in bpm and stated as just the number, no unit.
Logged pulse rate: 64
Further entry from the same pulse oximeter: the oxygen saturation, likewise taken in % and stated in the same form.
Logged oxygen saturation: 97
